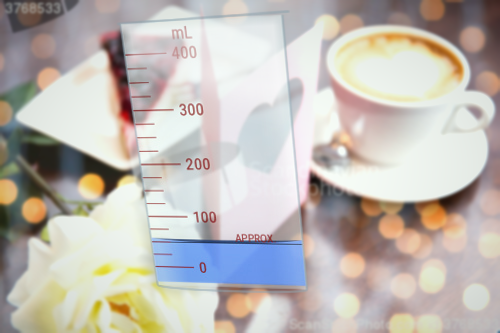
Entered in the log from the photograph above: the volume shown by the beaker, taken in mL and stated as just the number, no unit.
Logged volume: 50
